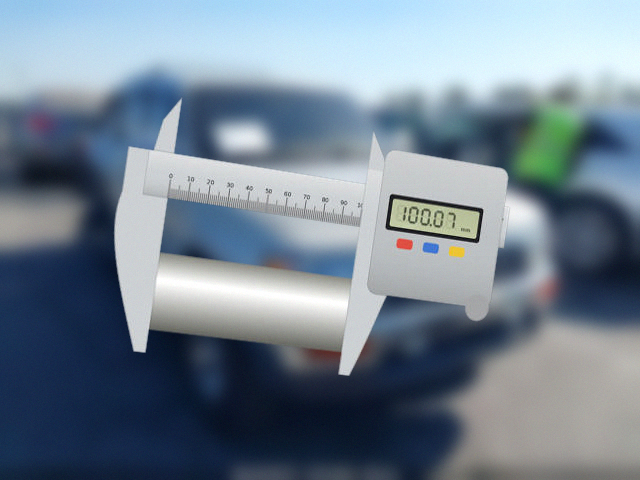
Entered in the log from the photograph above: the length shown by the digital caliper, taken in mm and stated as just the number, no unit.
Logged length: 100.07
